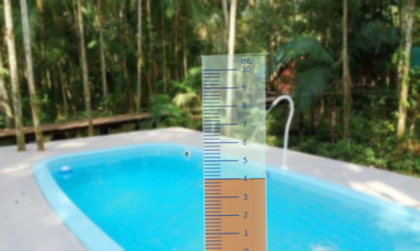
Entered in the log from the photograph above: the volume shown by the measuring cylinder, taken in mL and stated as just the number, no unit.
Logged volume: 4
